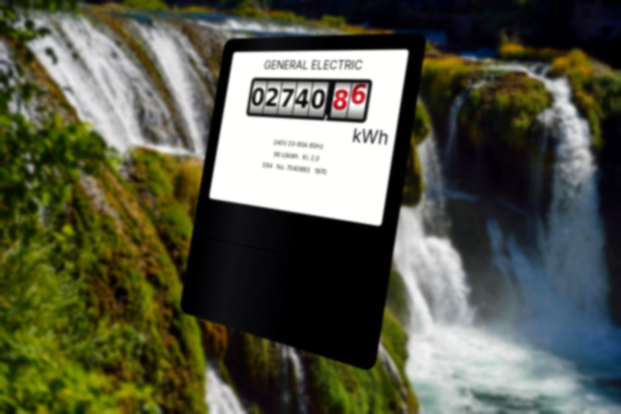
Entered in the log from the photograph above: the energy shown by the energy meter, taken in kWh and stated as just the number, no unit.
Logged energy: 2740.86
